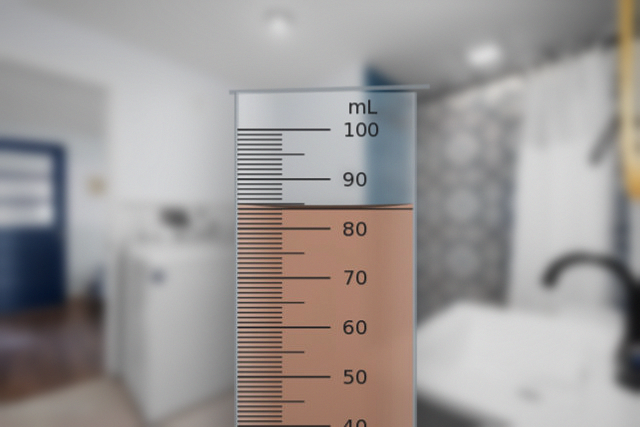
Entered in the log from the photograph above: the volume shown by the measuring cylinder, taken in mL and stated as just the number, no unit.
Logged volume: 84
